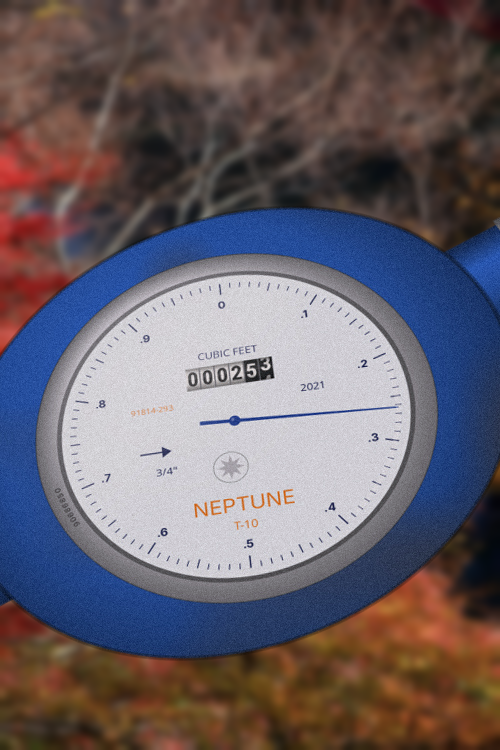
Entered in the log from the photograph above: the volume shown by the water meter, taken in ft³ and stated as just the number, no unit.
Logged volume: 253.26
